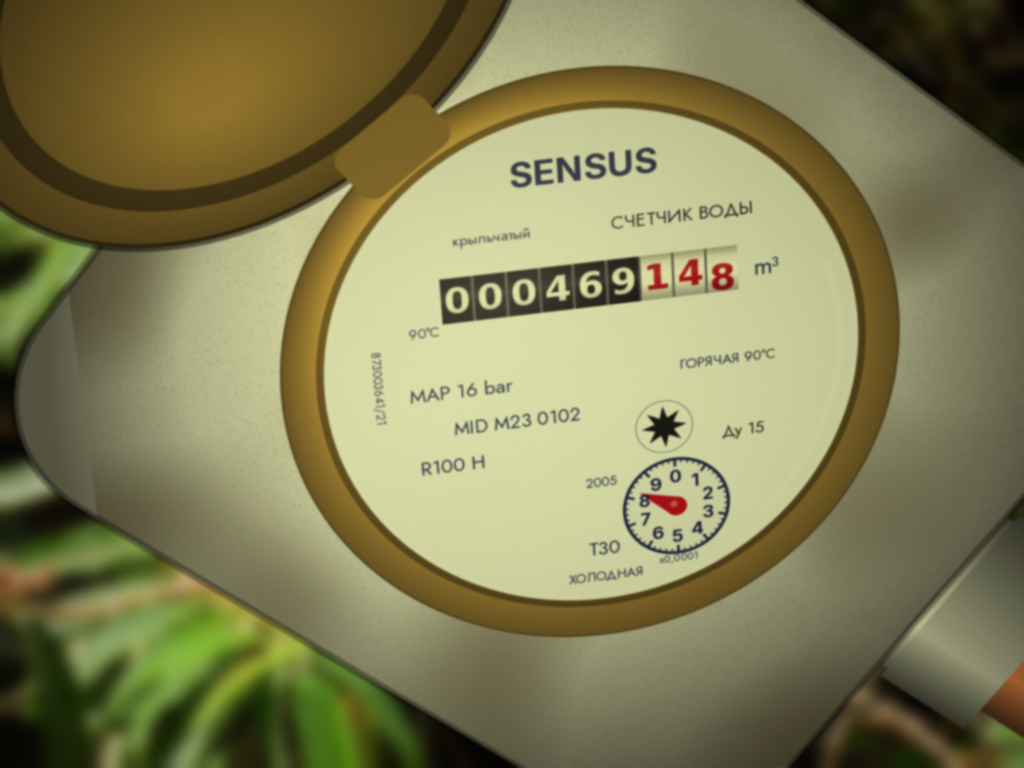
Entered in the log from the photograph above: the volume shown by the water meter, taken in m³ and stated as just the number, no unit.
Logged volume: 469.1478
